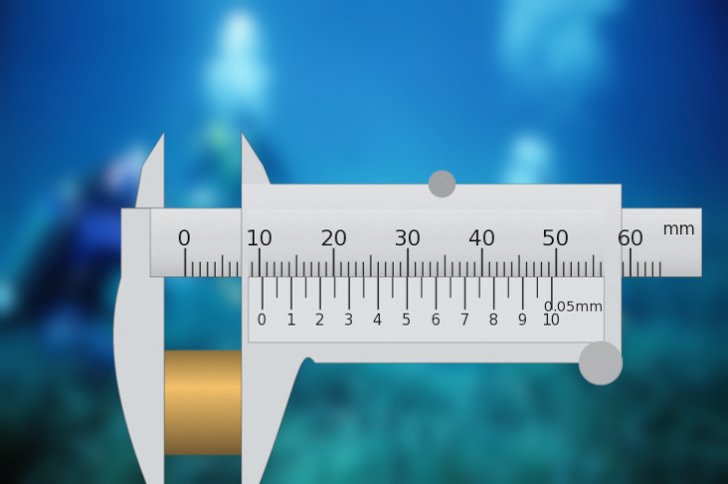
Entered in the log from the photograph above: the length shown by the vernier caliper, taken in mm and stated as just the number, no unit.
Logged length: 10.4
